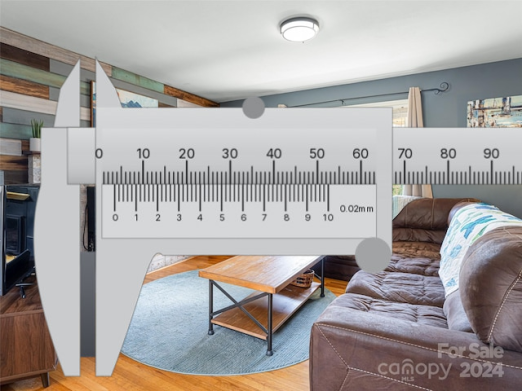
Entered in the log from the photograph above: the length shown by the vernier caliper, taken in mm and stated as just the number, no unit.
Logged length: 3.5
